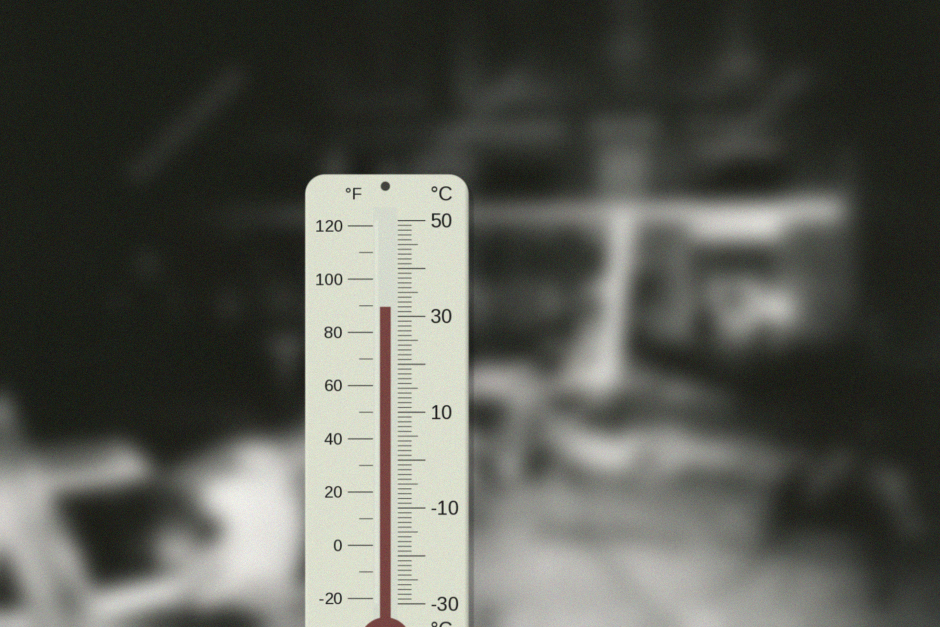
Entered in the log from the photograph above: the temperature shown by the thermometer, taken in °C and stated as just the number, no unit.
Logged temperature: 32
